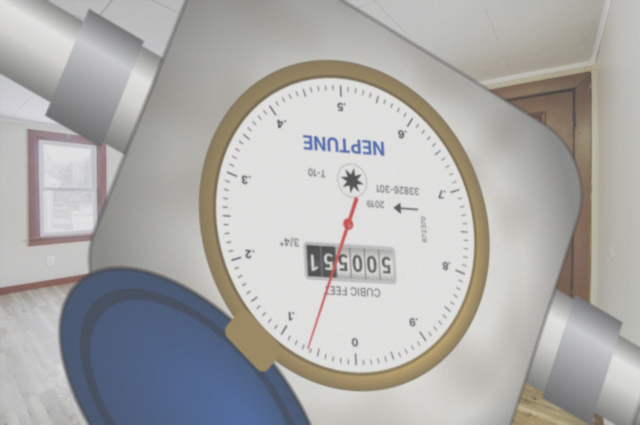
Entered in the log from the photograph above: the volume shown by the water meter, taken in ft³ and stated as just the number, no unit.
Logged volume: 500551.06
